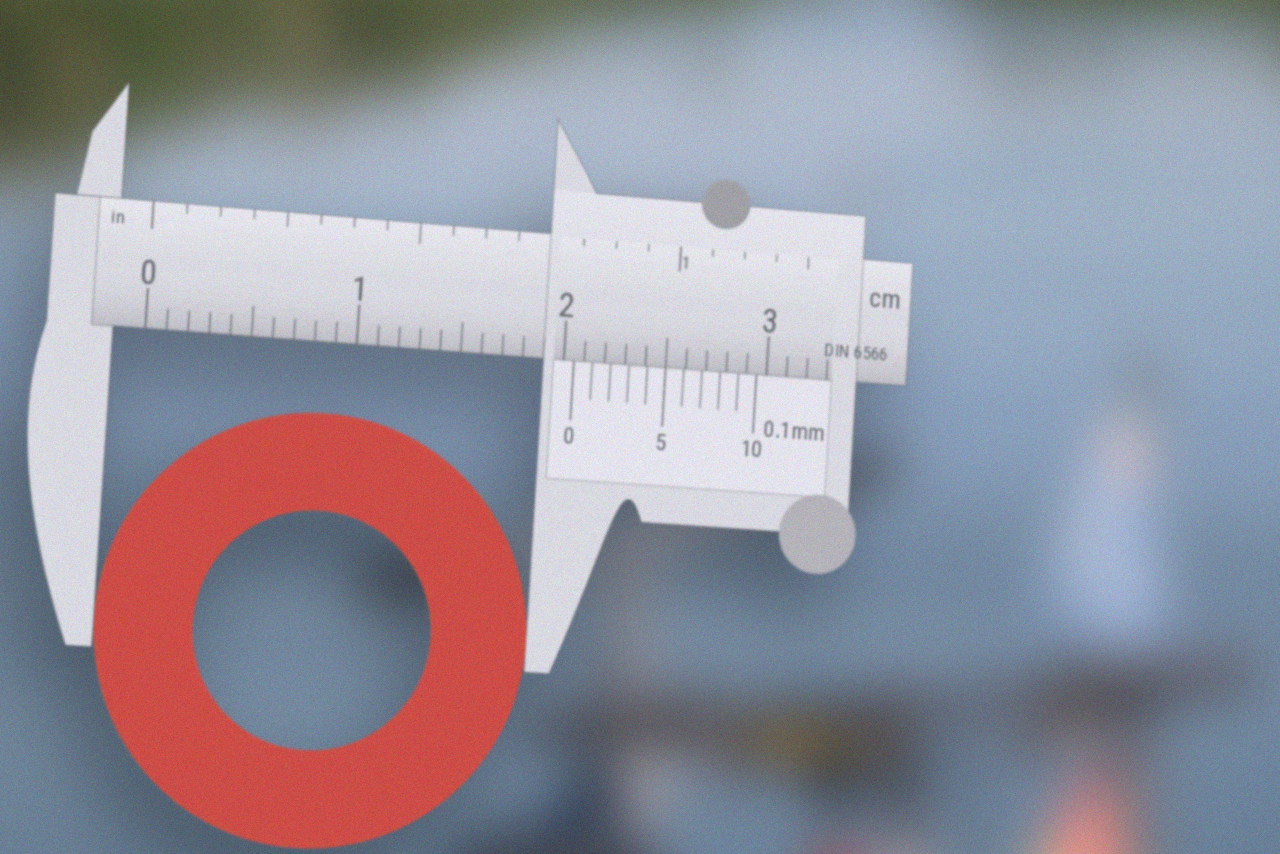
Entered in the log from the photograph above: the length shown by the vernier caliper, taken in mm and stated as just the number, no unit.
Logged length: 20.5
